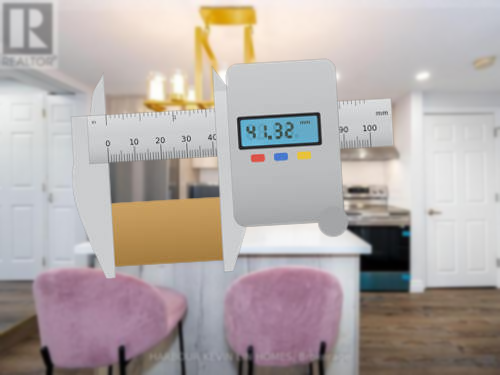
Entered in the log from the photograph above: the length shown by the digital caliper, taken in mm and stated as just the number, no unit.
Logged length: 41.32
